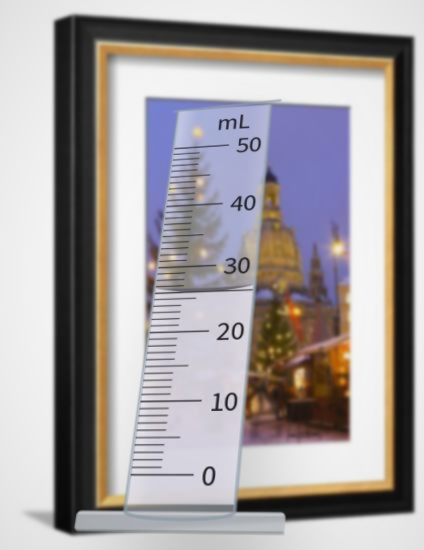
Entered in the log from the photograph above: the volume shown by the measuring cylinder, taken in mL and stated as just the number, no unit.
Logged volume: 26
